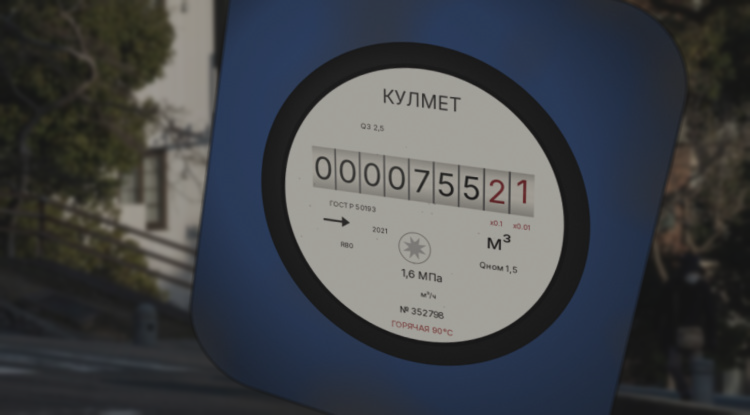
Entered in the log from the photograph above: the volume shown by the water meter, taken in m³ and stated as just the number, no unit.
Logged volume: 755.21
